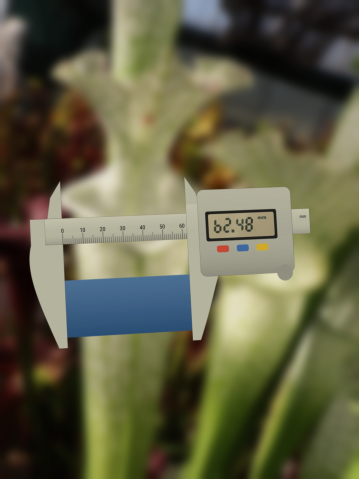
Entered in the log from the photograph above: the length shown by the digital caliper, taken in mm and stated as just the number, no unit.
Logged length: 62.48
